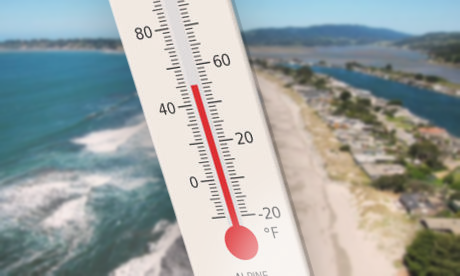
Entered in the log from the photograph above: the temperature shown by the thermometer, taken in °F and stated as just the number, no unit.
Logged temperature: 50
